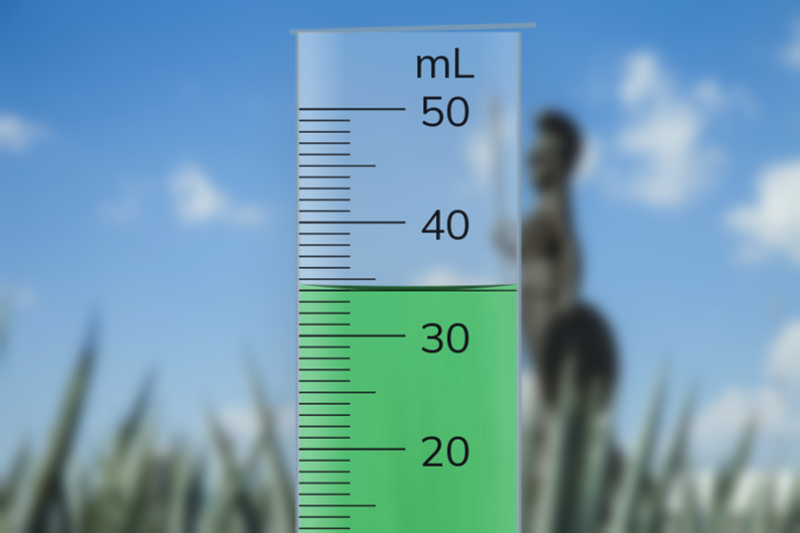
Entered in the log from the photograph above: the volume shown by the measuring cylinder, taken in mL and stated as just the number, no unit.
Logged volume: 34
